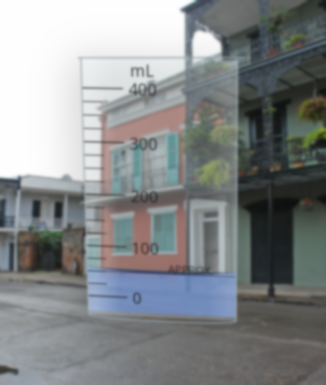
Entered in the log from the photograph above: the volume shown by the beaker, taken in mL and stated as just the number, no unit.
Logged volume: 50
